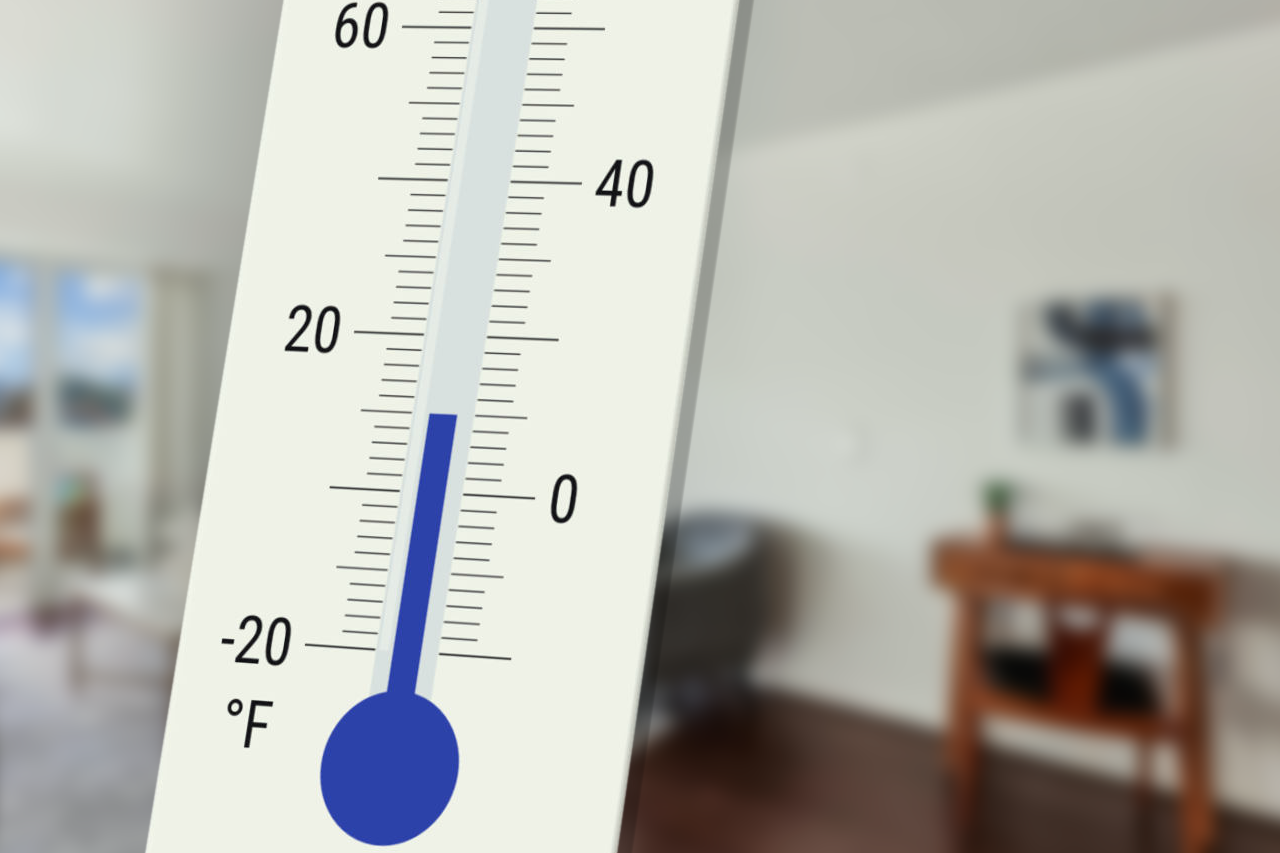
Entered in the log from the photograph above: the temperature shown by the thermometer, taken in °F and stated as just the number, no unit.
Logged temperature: 10
